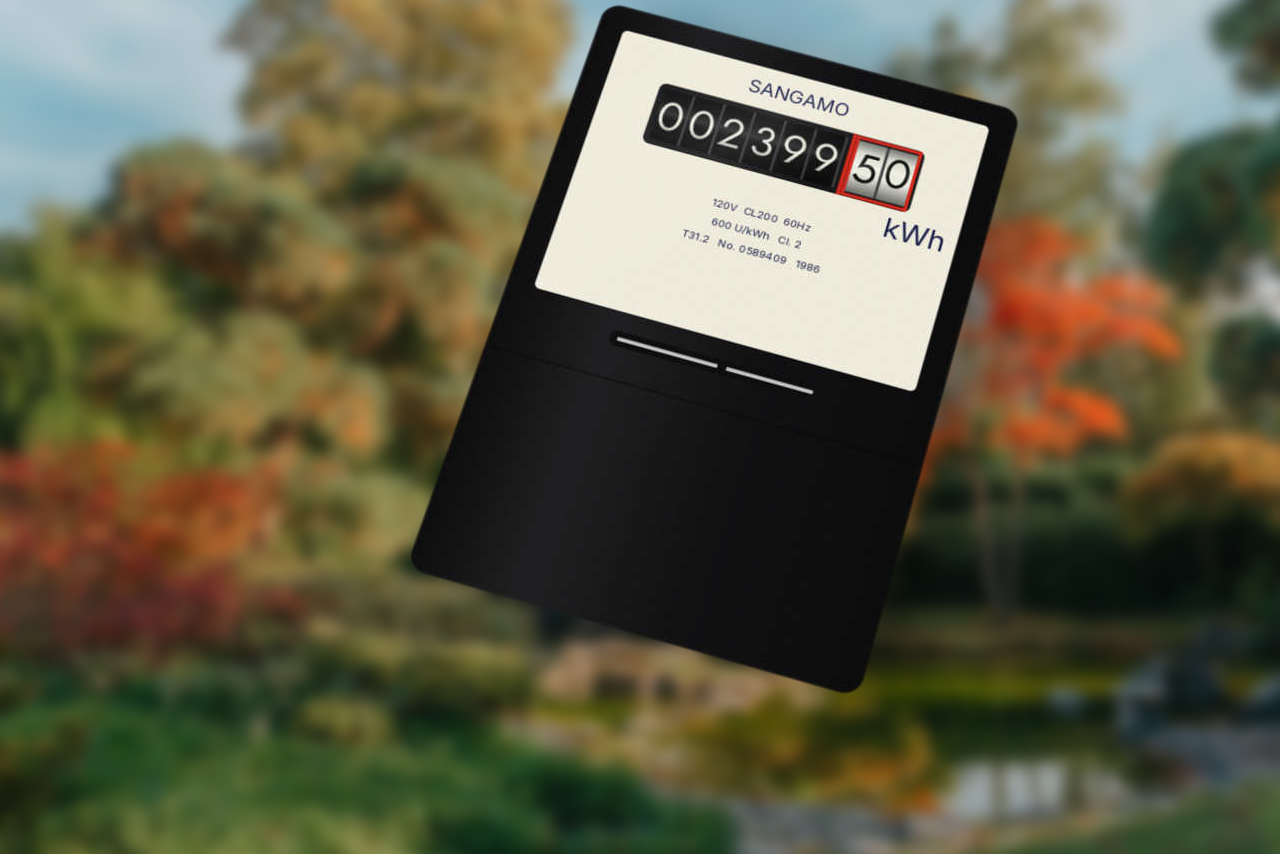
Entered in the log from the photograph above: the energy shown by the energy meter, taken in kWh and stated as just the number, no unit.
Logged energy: 2399.50
